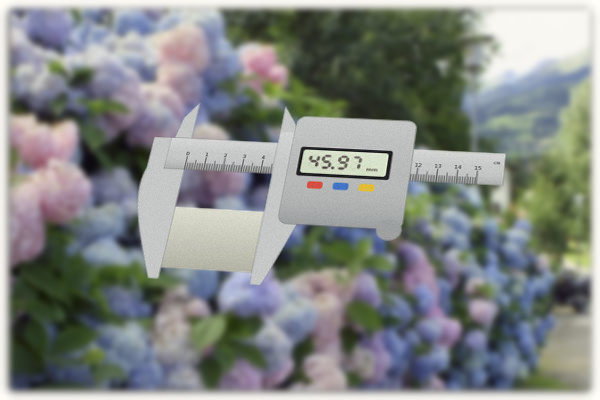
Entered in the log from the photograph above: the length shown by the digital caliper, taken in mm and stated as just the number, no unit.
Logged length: 45.97
